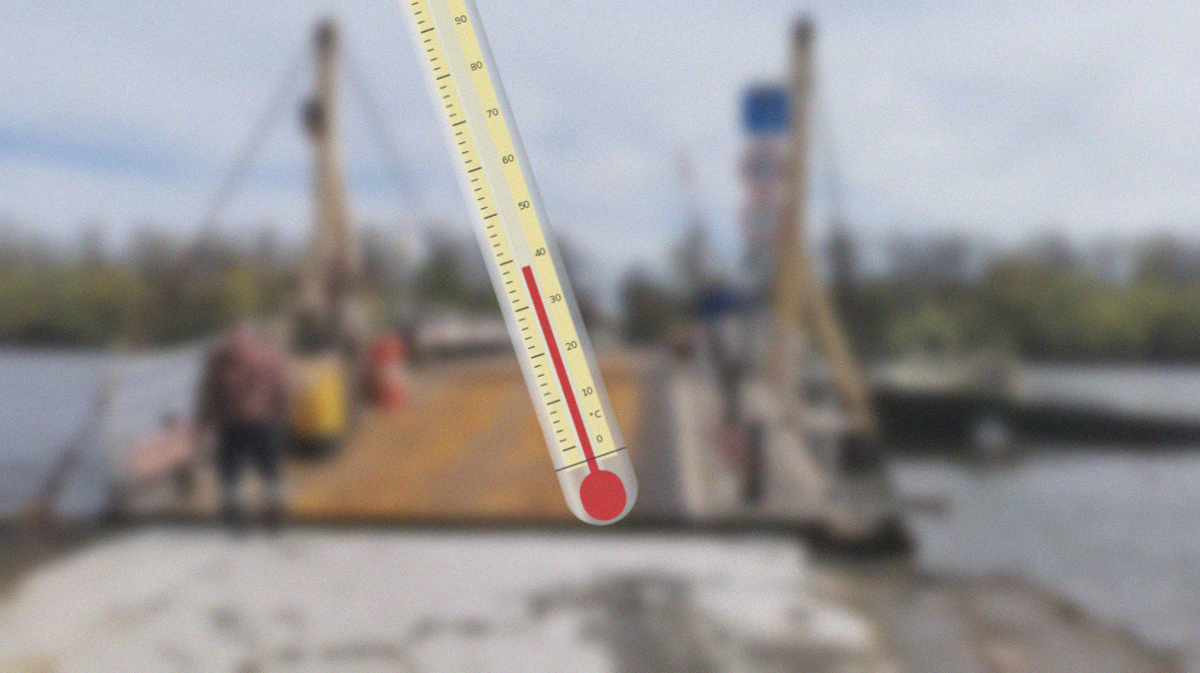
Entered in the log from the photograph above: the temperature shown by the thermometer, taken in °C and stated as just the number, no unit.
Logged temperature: 38
